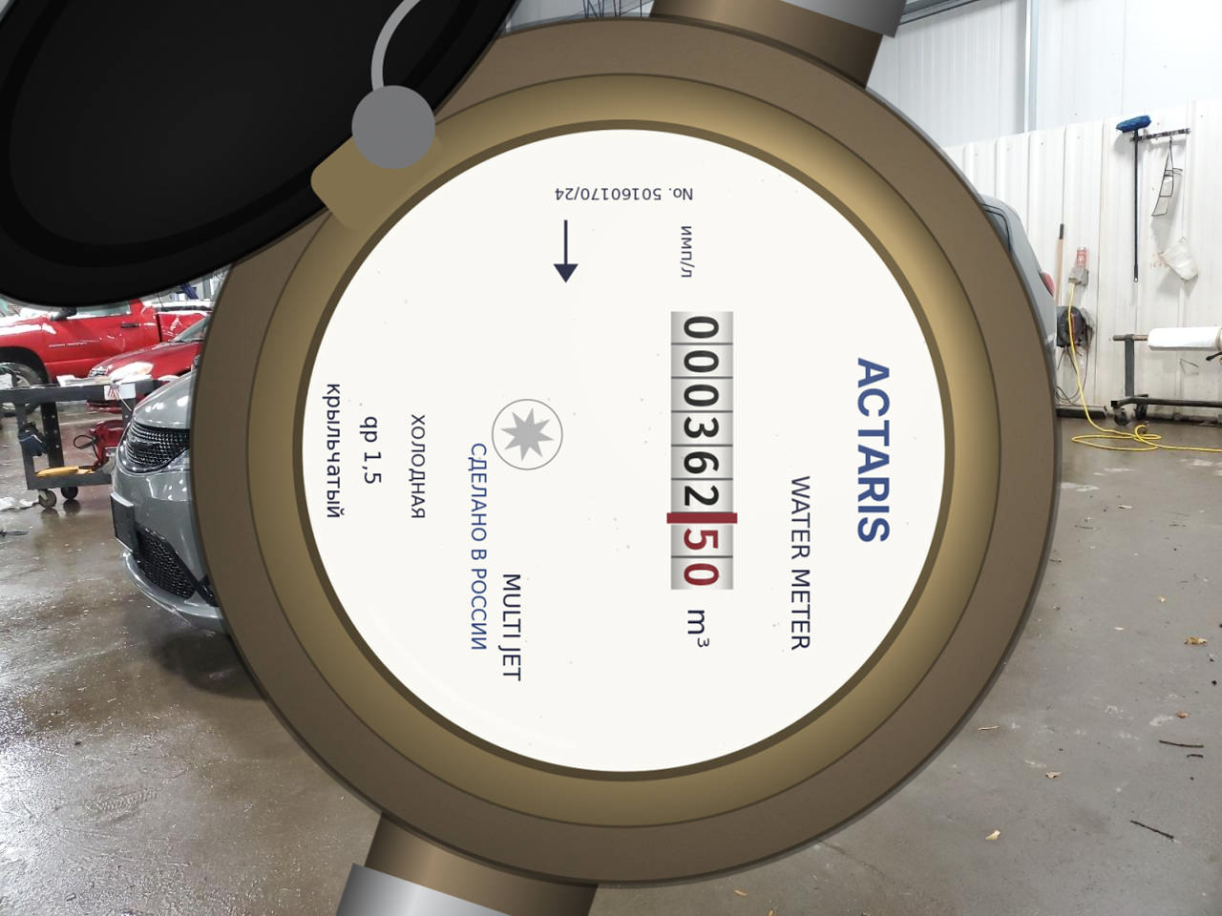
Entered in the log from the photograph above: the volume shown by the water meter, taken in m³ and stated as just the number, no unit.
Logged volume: 362.50
